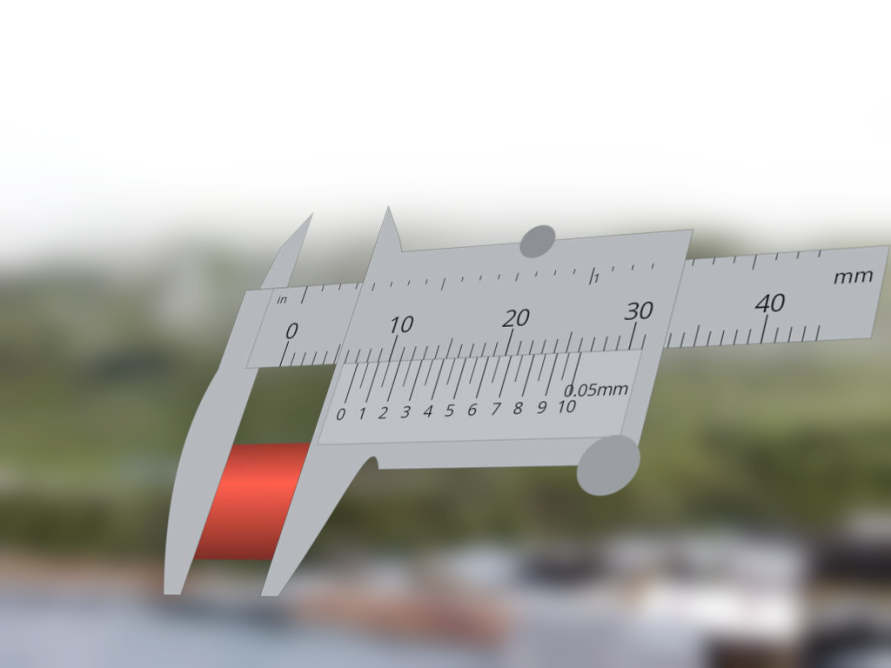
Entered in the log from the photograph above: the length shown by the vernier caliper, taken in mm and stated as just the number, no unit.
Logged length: 7.2
